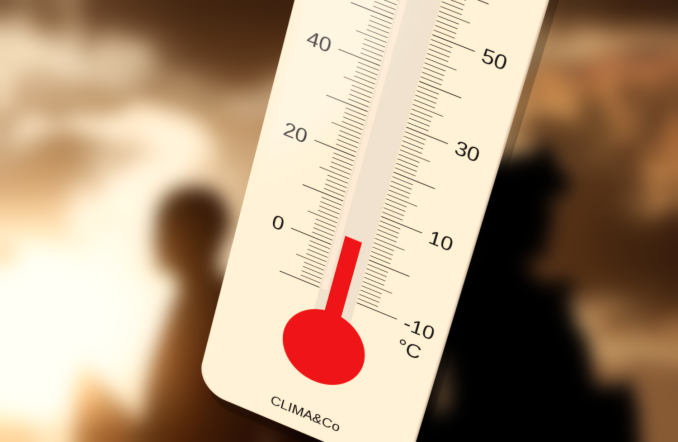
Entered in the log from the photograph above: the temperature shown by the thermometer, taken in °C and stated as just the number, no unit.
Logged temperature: 3
